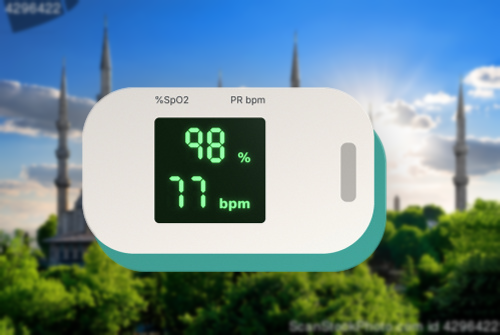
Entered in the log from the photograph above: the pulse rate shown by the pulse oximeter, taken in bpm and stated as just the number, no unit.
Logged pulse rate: 77
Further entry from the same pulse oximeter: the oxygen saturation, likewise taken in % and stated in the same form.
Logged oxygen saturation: 98
